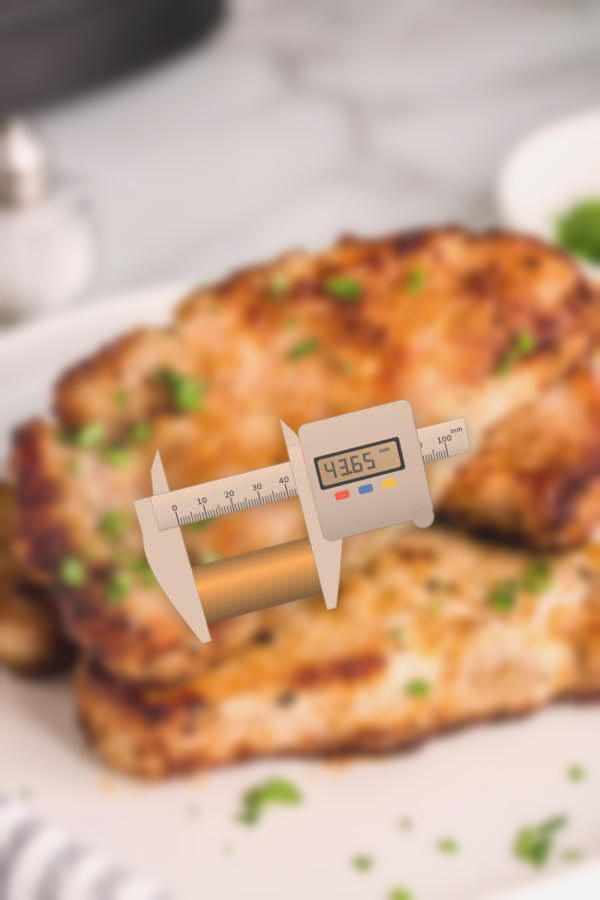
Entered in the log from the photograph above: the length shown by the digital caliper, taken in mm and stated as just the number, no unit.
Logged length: 43.65
